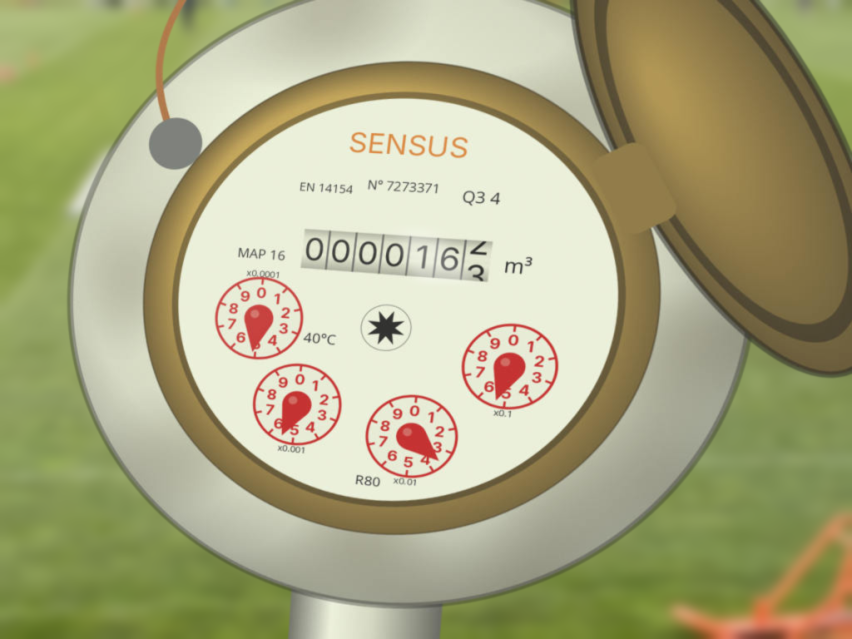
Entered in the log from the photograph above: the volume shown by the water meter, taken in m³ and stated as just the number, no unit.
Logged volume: 162.5355
